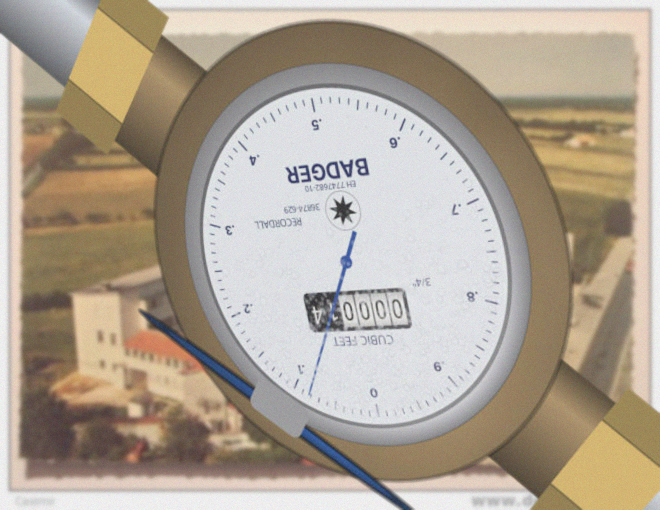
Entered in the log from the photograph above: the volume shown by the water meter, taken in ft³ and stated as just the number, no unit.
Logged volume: 14.08
